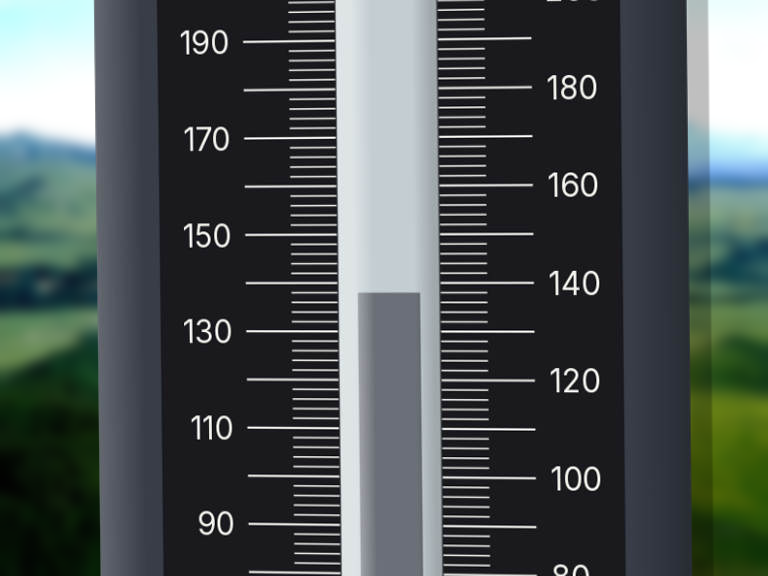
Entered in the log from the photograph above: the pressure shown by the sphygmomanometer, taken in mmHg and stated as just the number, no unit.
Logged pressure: 138
